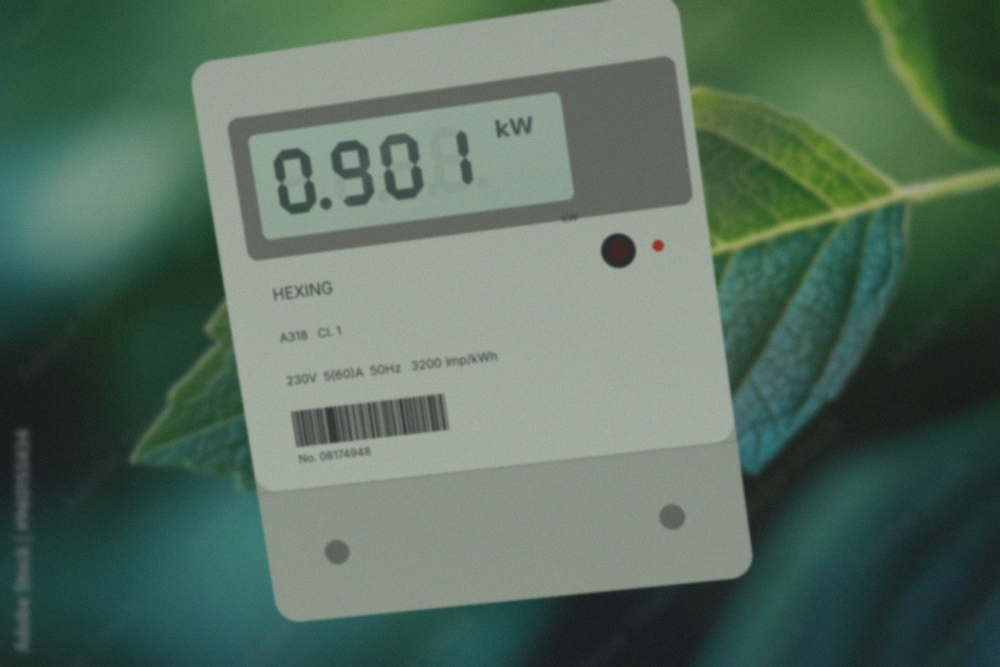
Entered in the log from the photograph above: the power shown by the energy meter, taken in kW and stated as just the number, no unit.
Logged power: 0.901
